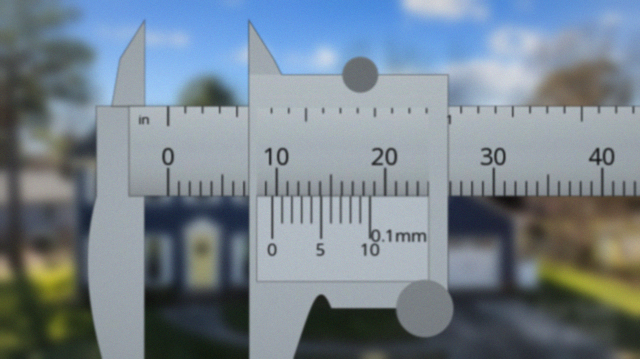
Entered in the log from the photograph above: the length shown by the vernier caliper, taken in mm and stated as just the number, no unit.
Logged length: 9.6
